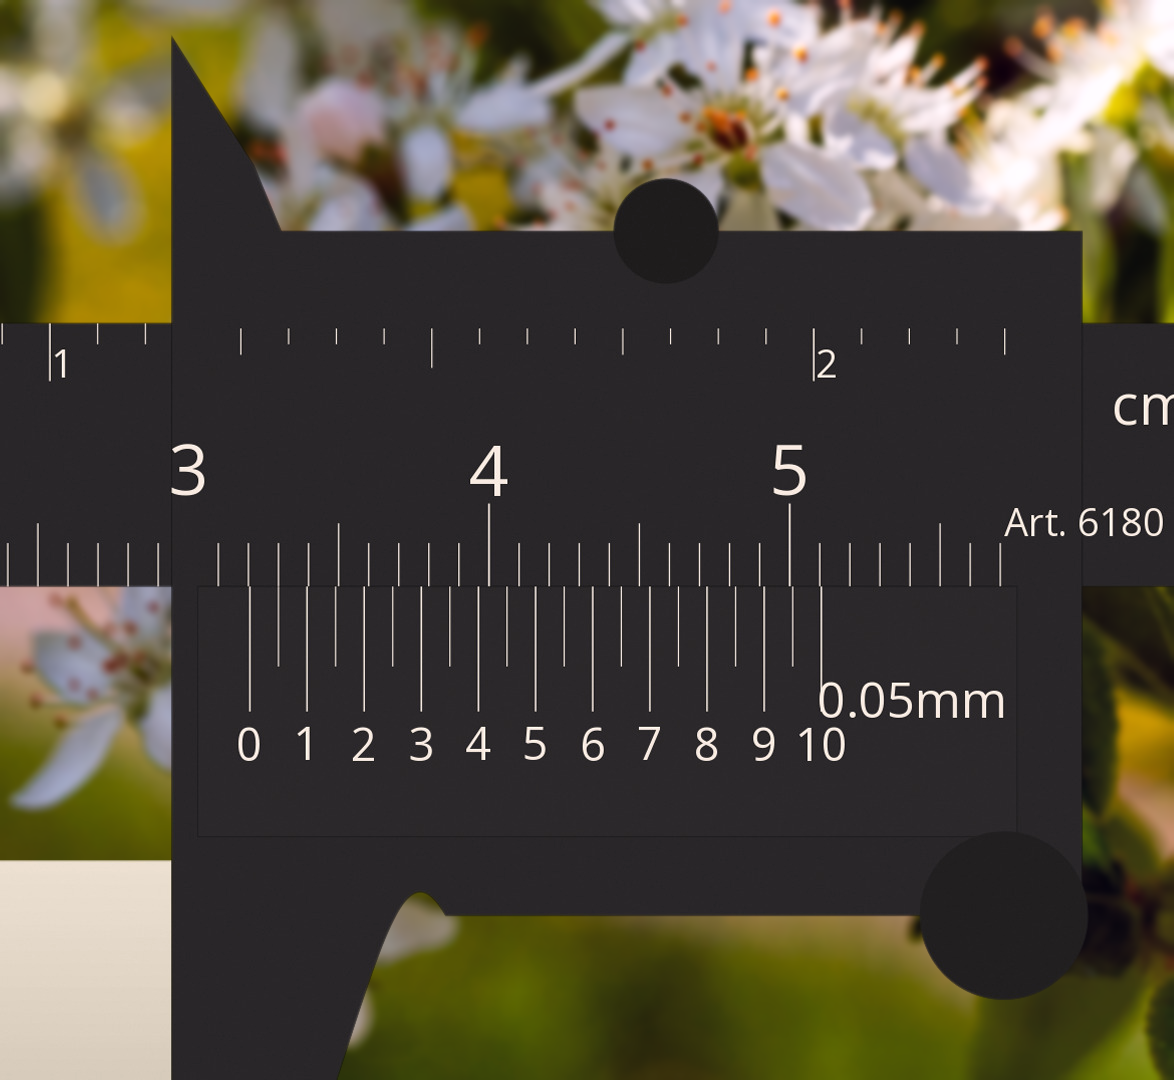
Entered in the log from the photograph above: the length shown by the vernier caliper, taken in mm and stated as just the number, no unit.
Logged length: 32.05
